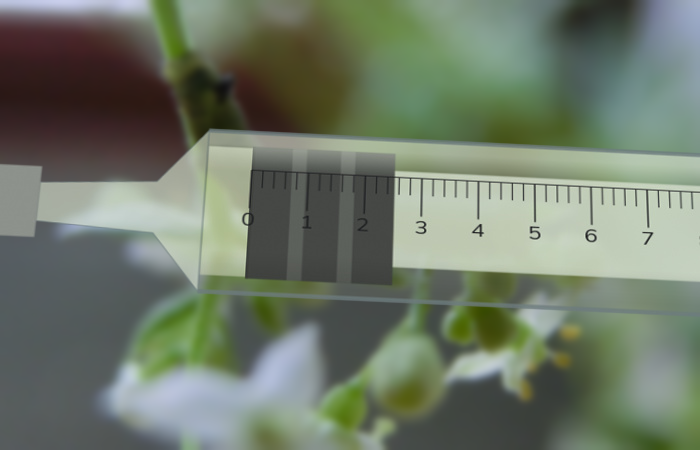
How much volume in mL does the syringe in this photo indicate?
0 mL
